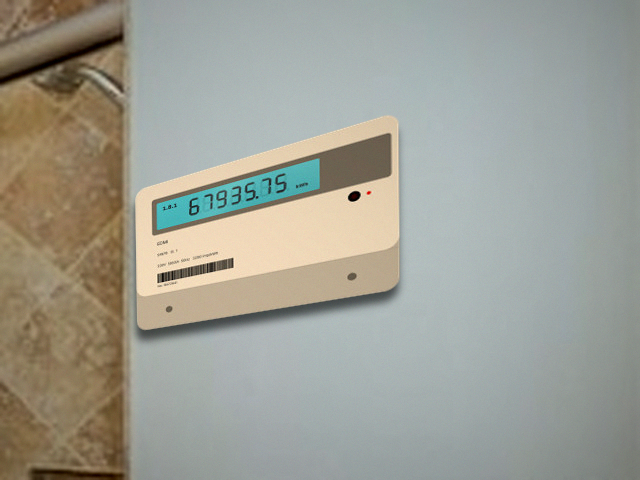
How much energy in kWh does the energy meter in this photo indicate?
67935.75 kWh
